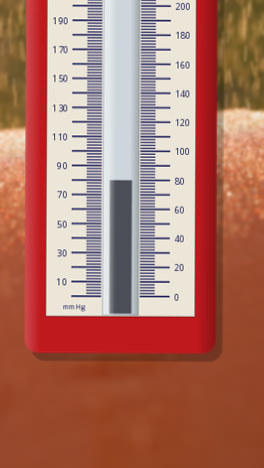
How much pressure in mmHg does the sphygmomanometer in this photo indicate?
80 mmHg
